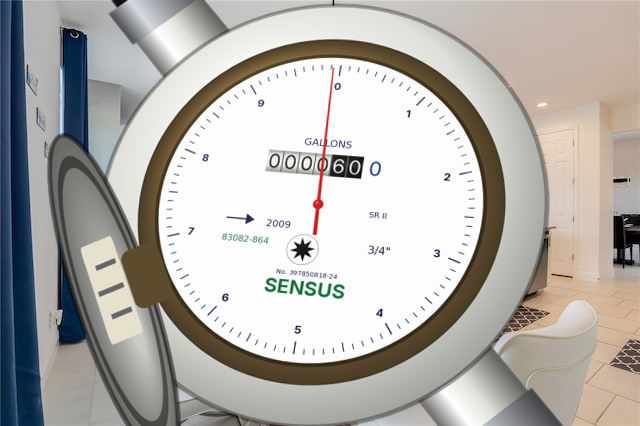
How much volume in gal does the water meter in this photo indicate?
599.9 gal
